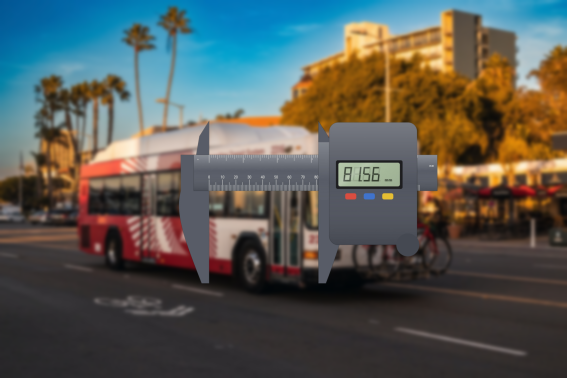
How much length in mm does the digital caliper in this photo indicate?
81.56 mm
